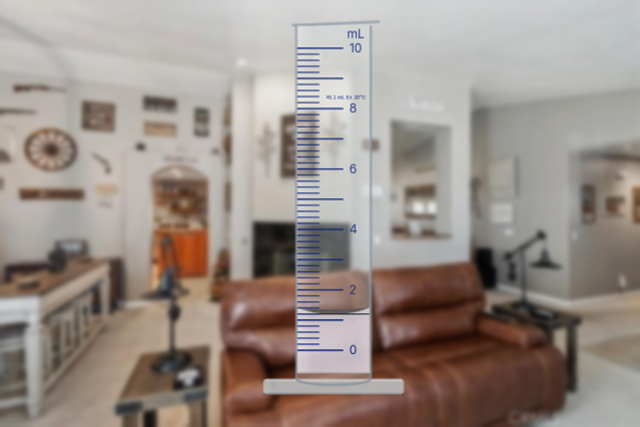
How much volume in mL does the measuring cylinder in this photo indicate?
1.2 mL
